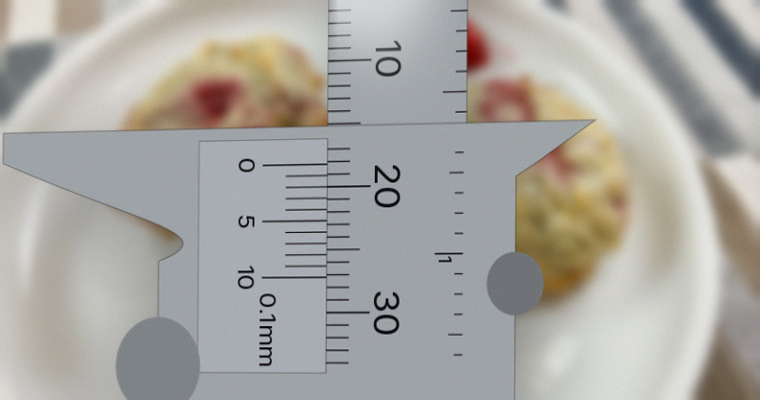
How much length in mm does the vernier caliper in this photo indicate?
18.2 mm
